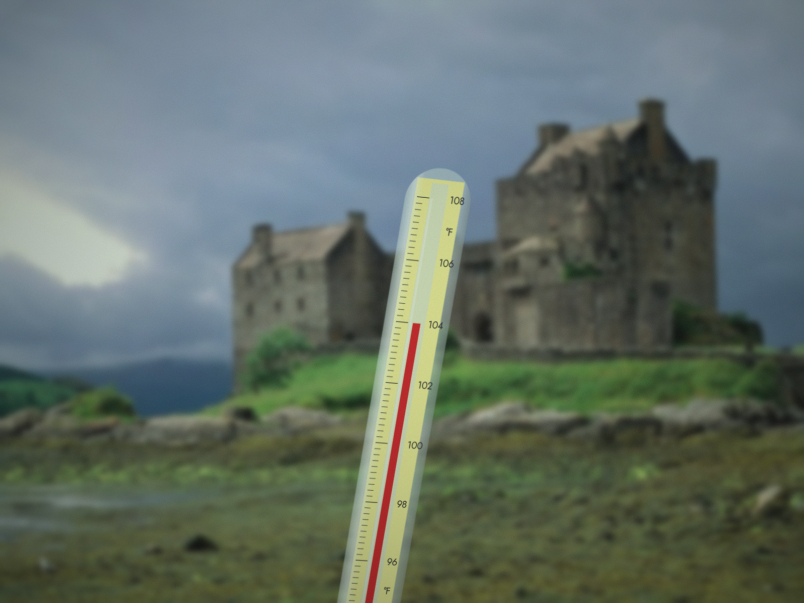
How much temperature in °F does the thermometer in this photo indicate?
104 °F
